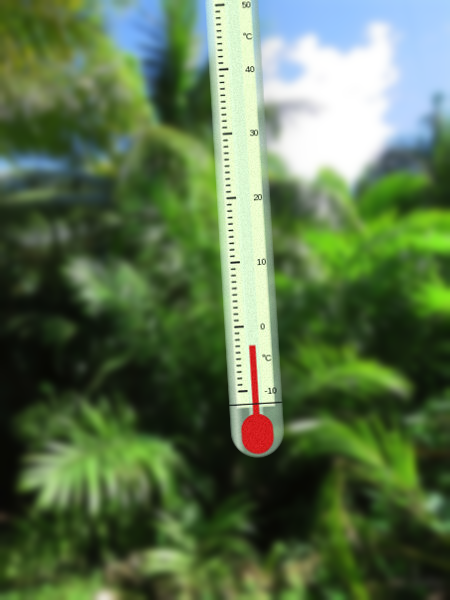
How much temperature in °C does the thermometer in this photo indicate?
-3 °C
